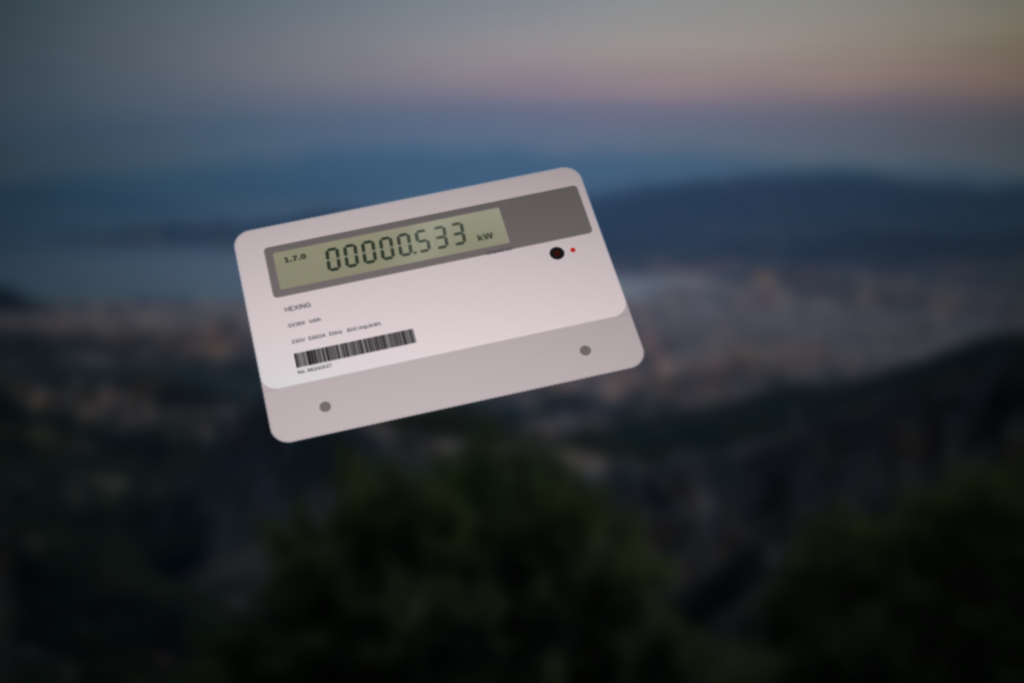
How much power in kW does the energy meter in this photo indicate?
0.533 kW
